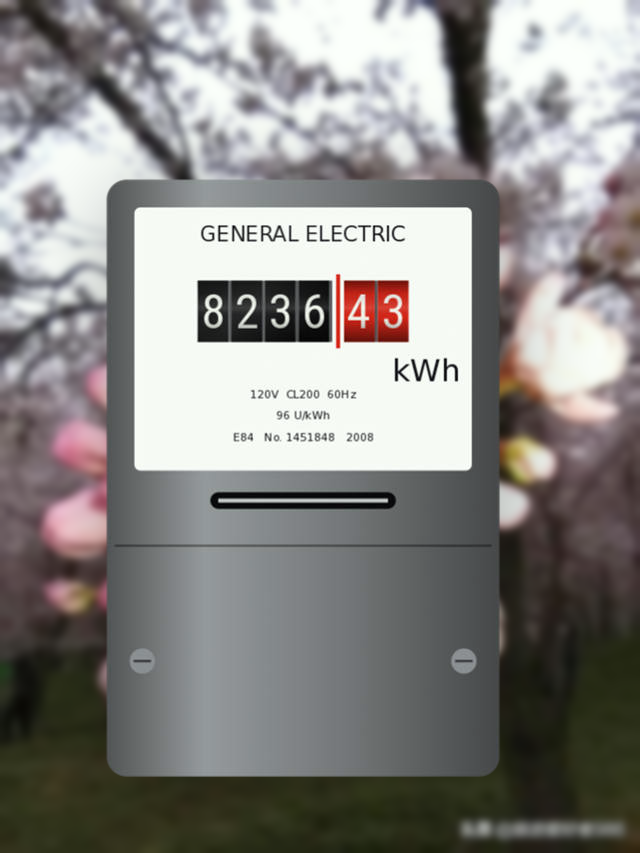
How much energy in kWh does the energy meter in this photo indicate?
8236.43 kWh
